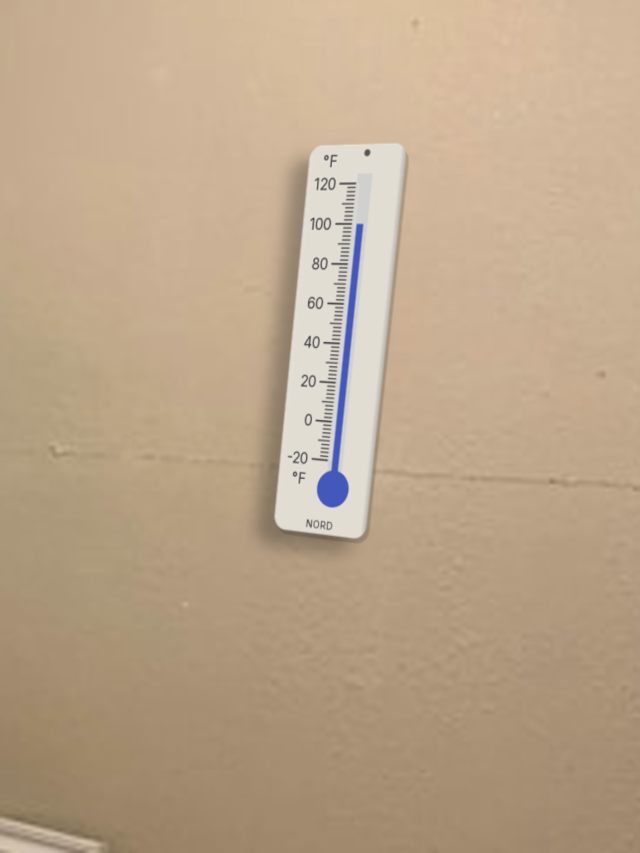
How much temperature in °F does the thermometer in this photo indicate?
100 °F
